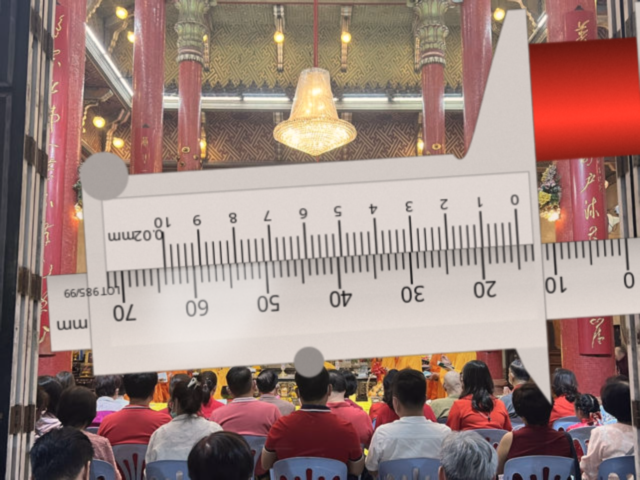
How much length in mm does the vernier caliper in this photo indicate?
15.0 mm
